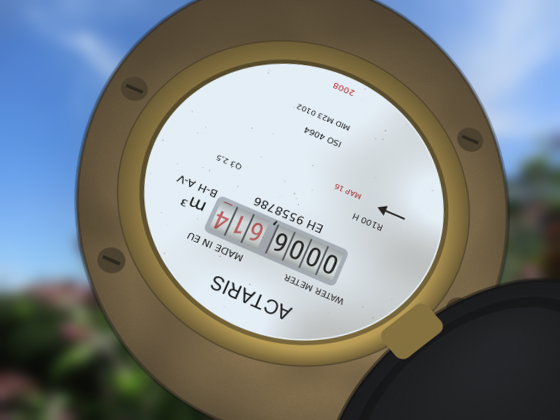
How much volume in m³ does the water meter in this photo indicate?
6.614 m³
